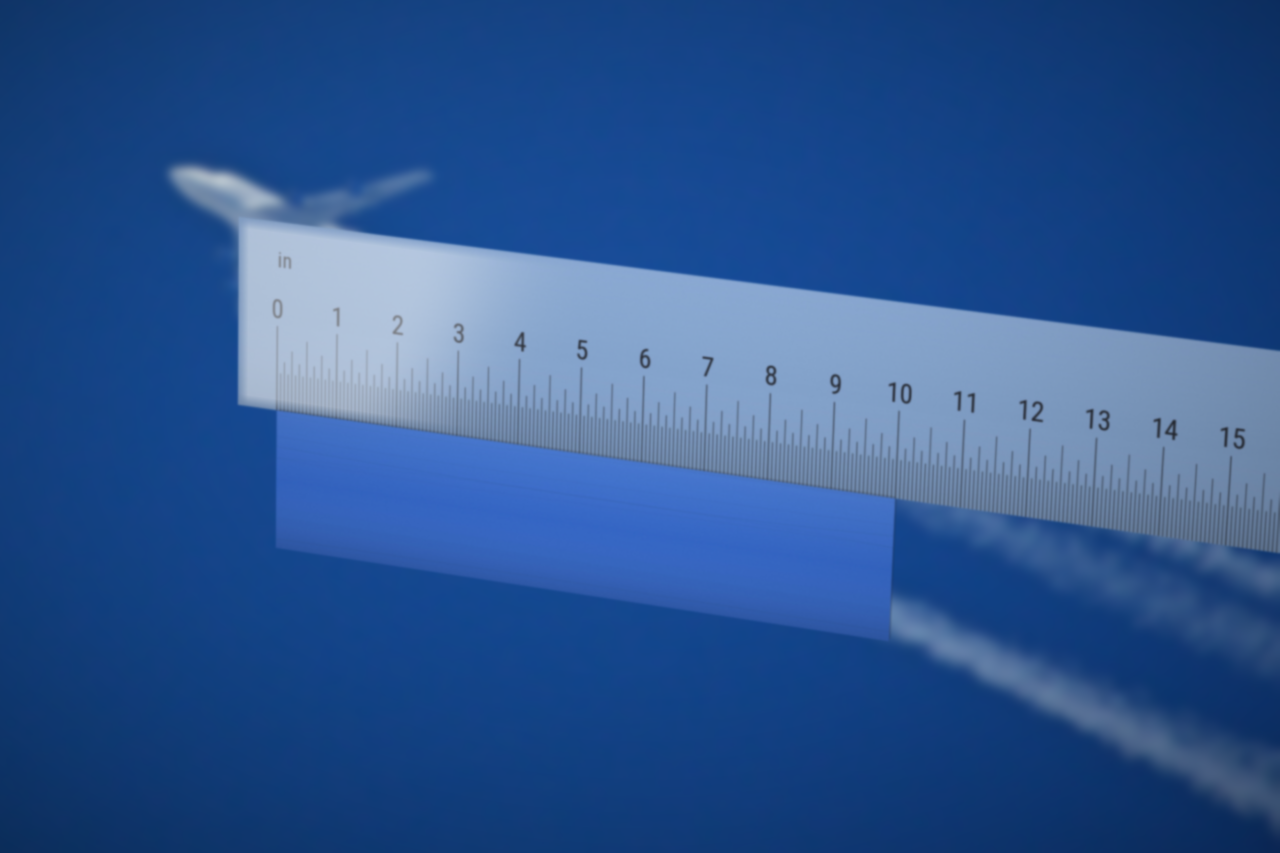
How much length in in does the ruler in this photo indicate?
10 in
